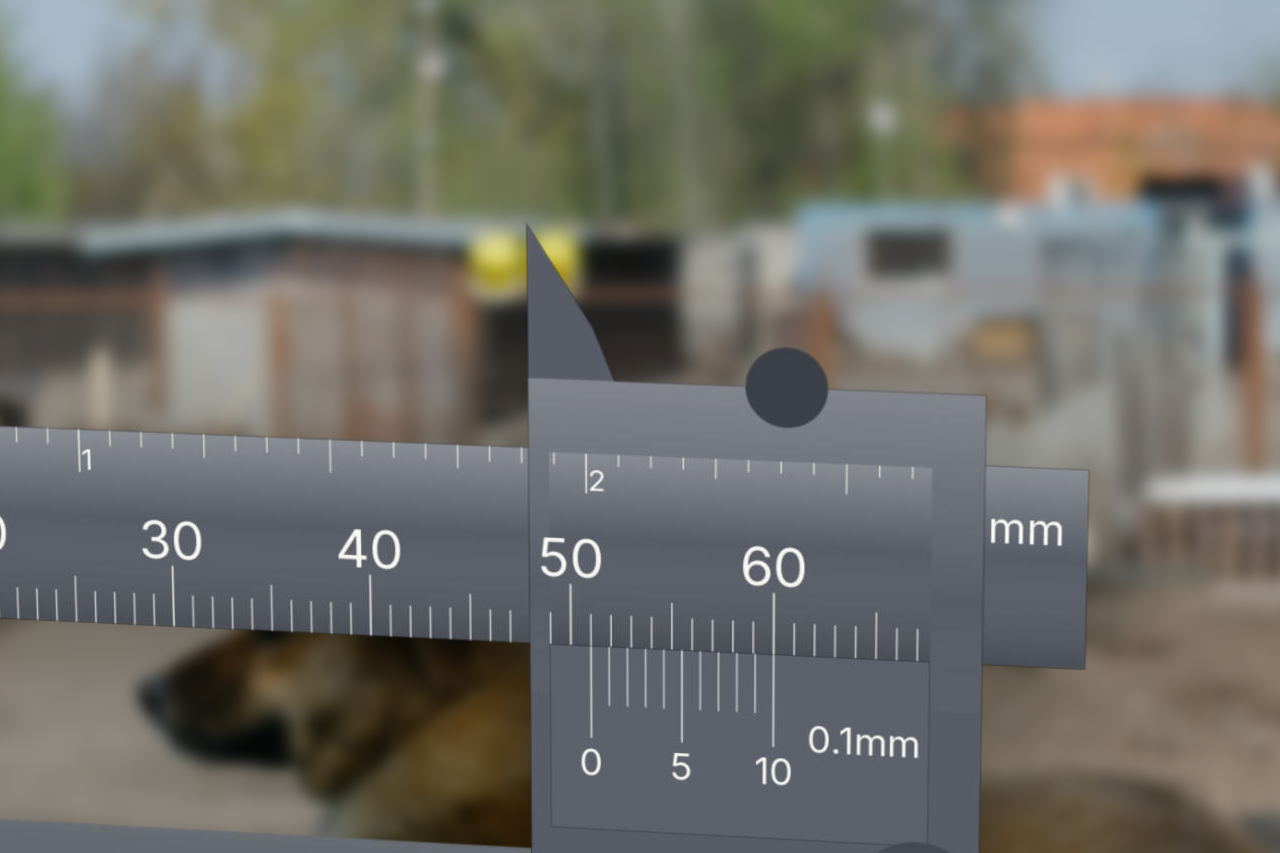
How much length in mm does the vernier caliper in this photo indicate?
51.0 mm
